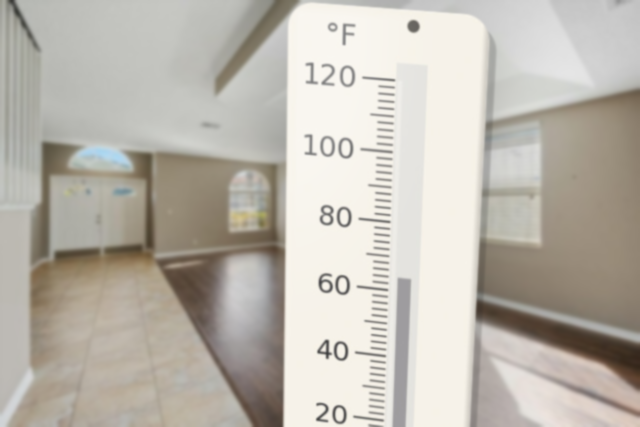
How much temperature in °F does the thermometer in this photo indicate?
64 °F
